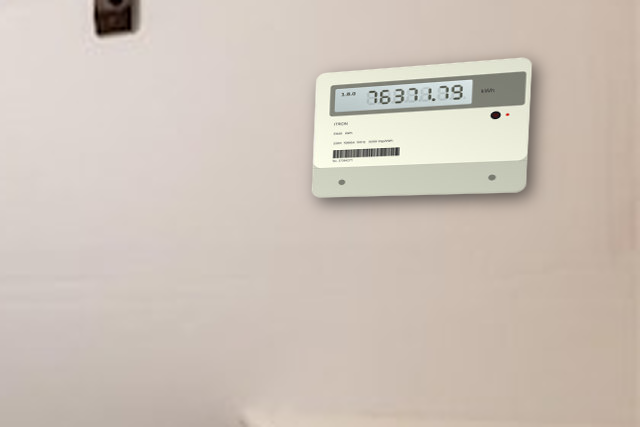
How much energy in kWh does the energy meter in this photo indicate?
76371.79 kWh
